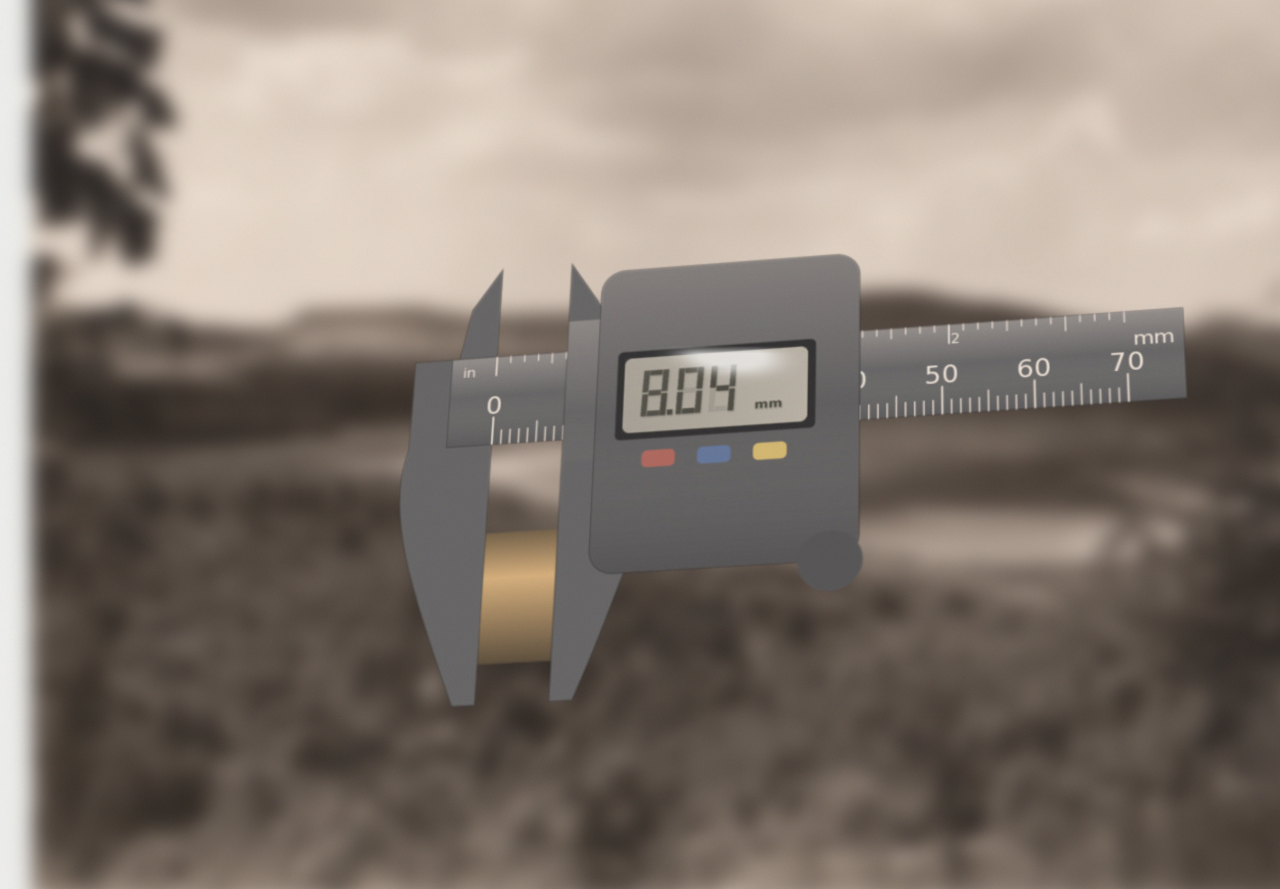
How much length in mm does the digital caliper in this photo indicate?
8.04 mm
